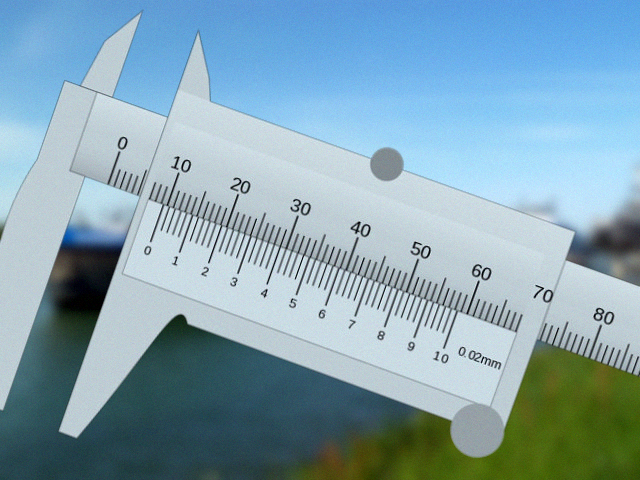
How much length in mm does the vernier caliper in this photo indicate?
9.4 mm
